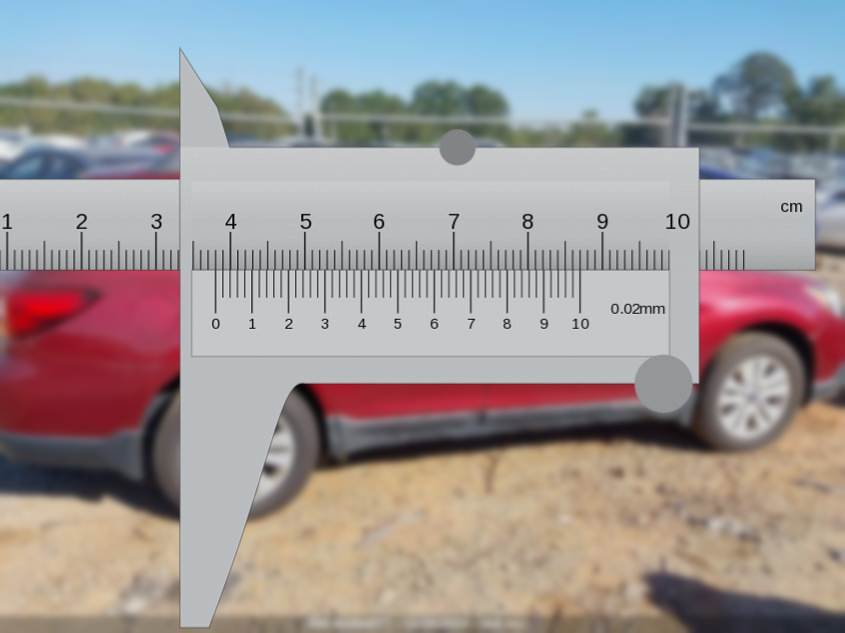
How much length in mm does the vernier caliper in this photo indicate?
38.0 mm
